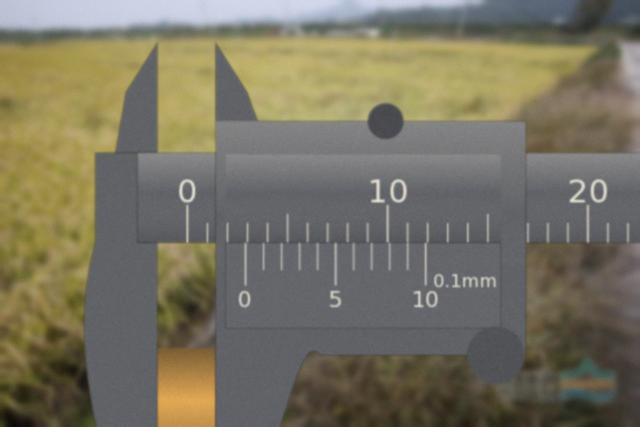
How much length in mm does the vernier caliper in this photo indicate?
2.9 mm
